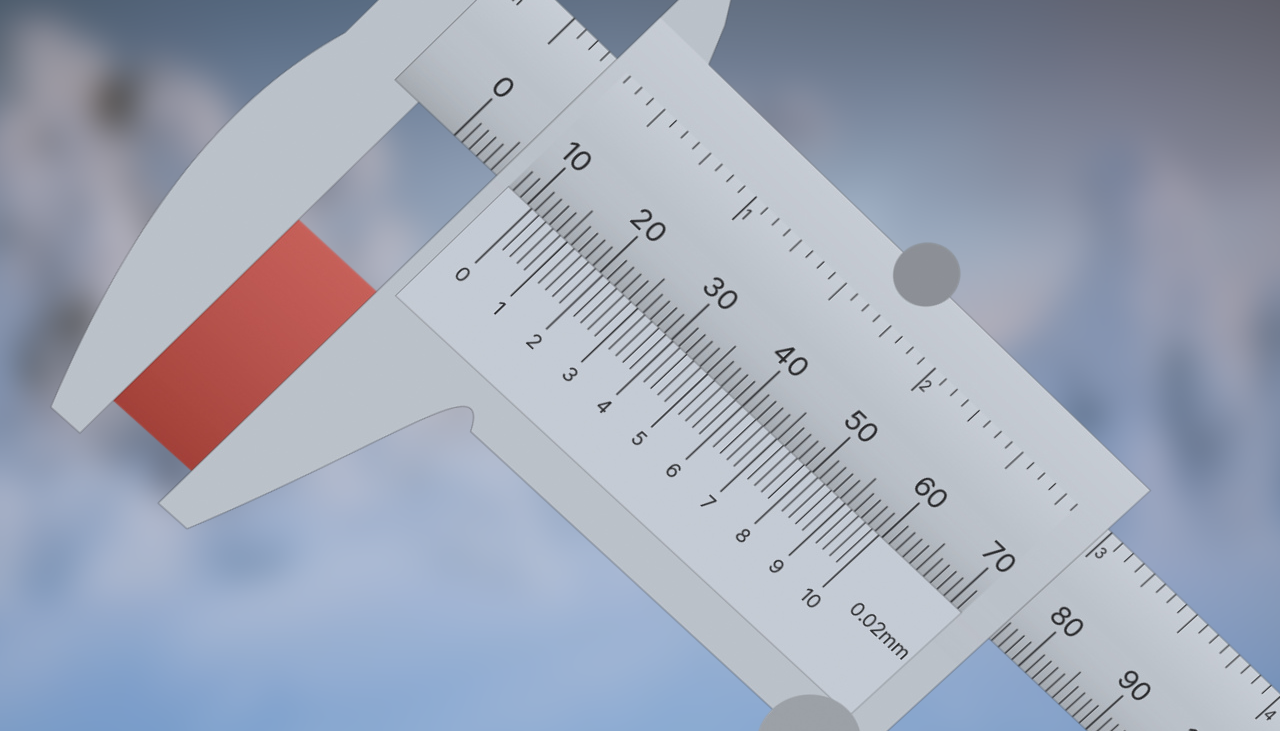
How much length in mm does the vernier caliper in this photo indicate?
10.6 mm
